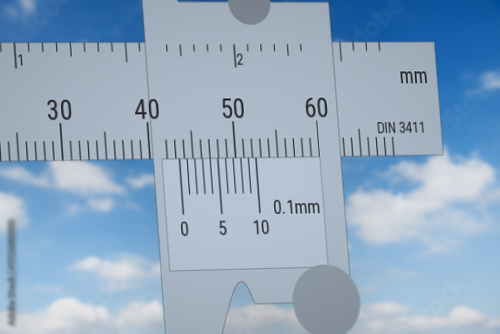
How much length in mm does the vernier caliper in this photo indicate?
43.4 mm
